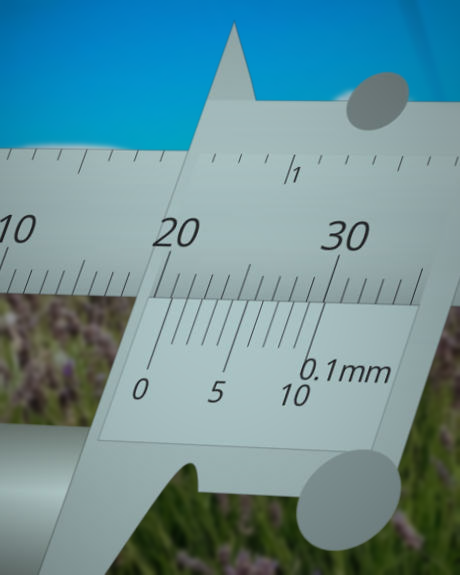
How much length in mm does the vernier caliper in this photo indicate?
21.1 mm
